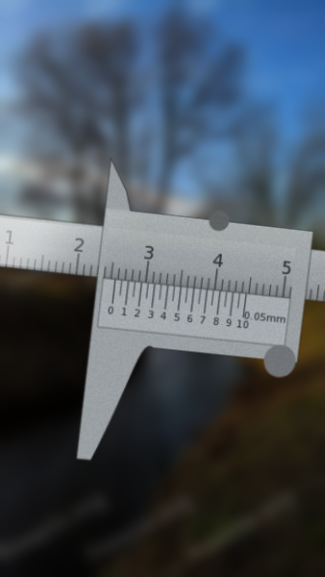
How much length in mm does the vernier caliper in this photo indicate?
25.6 mm
